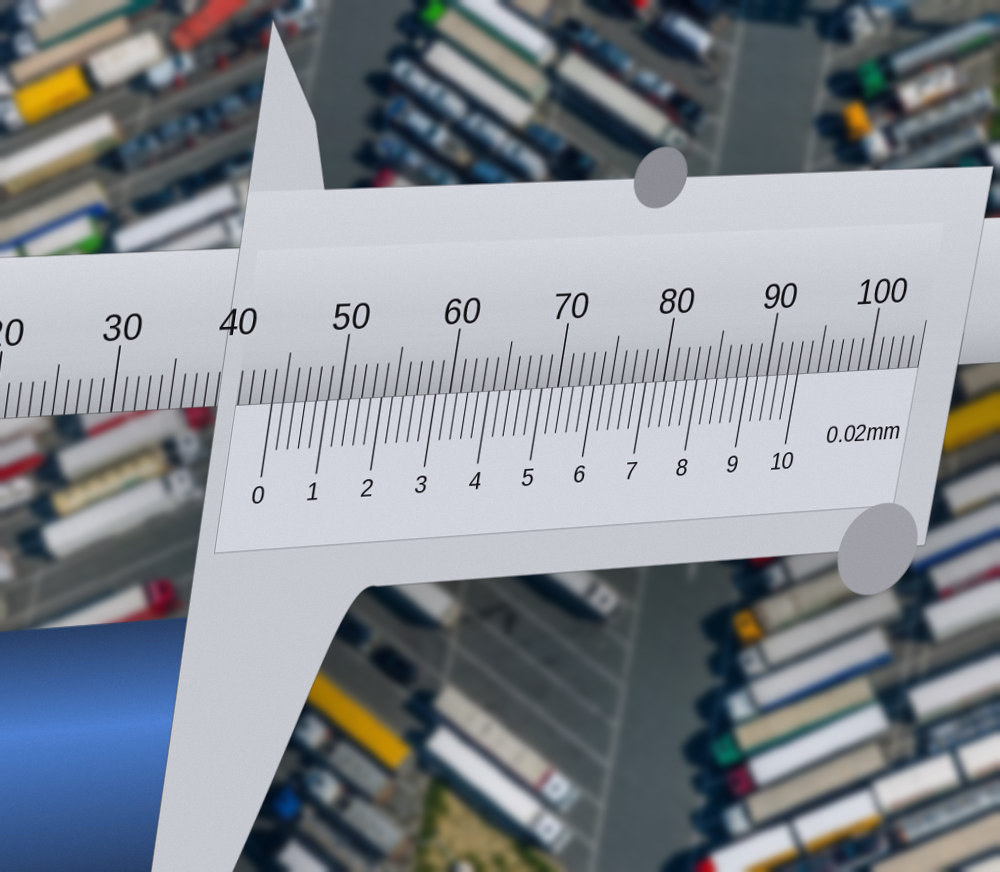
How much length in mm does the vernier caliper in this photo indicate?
44.0 mm
